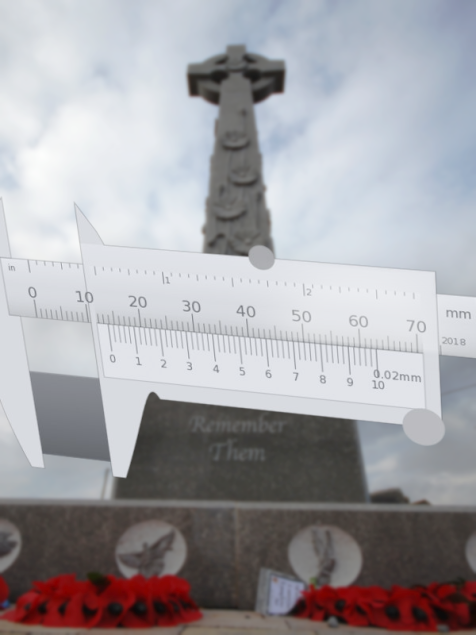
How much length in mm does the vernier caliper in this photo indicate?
13.8 mm
